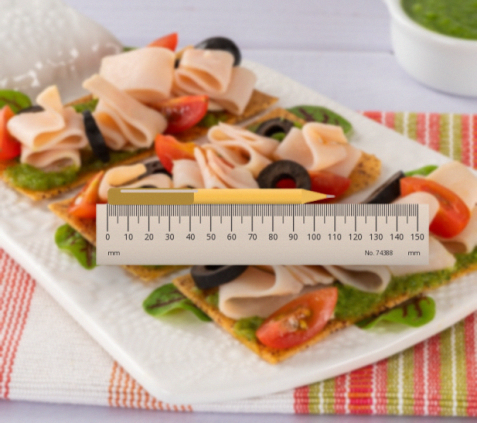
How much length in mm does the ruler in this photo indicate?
110 mm
